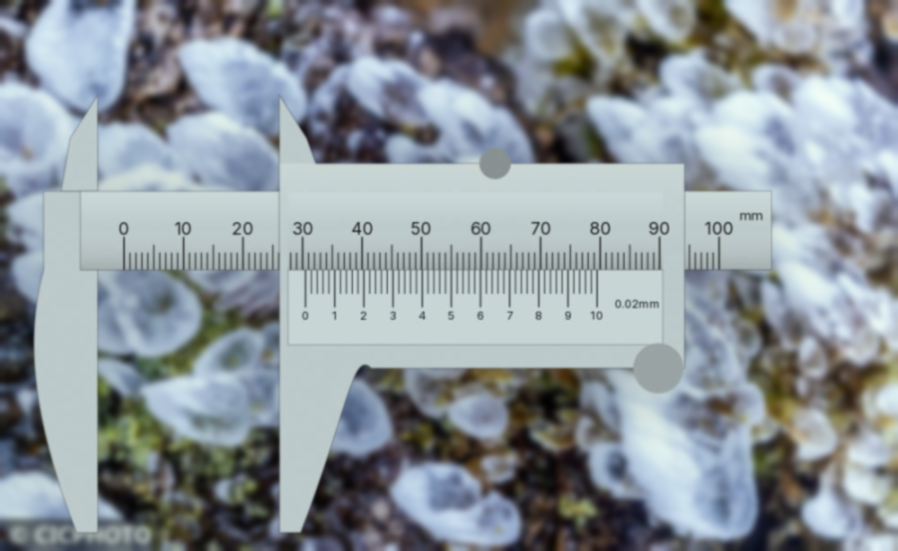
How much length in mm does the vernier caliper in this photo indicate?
30.5 mm
